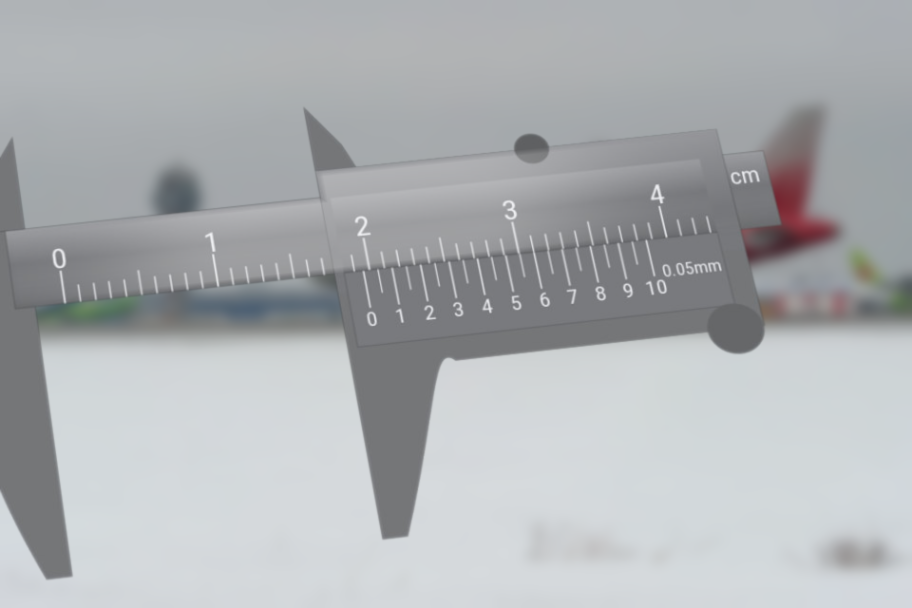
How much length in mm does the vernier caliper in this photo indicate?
19.6 mm
